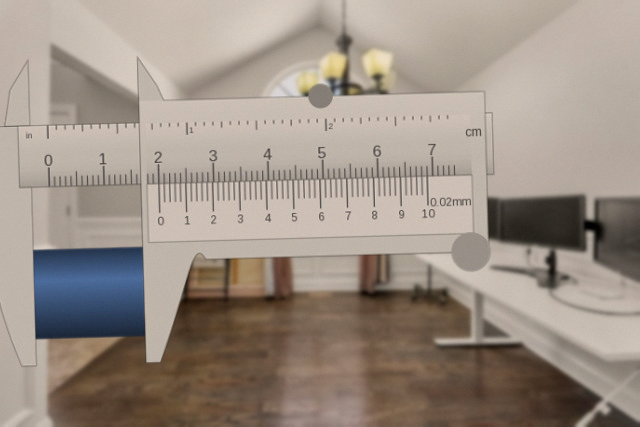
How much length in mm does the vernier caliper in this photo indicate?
20.0 mm
